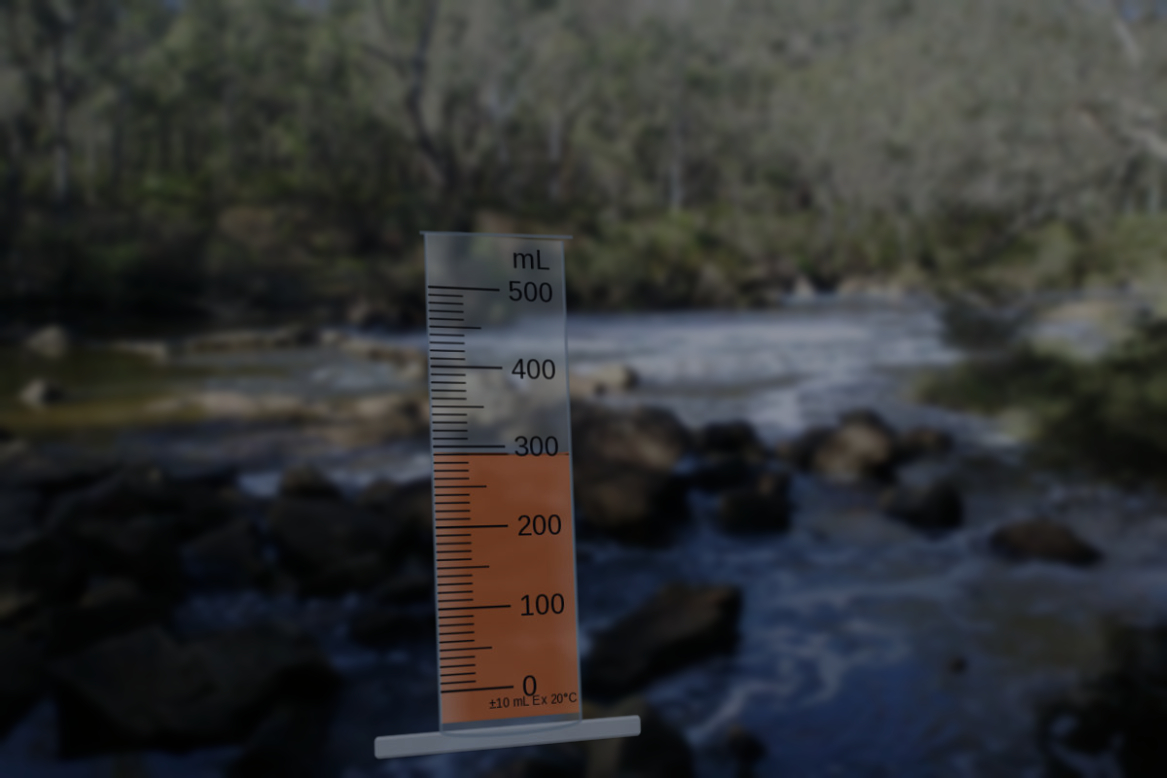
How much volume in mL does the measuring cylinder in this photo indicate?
290 mL
